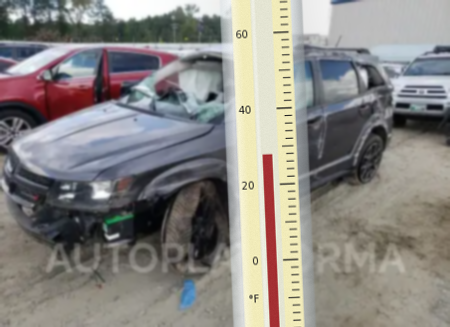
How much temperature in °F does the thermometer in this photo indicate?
28 °F
